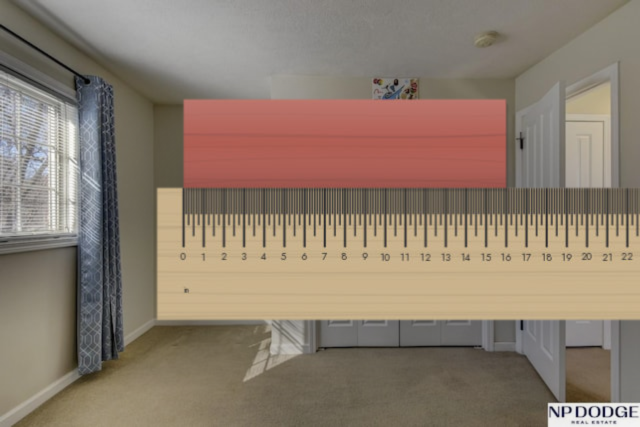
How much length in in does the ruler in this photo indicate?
16 in
